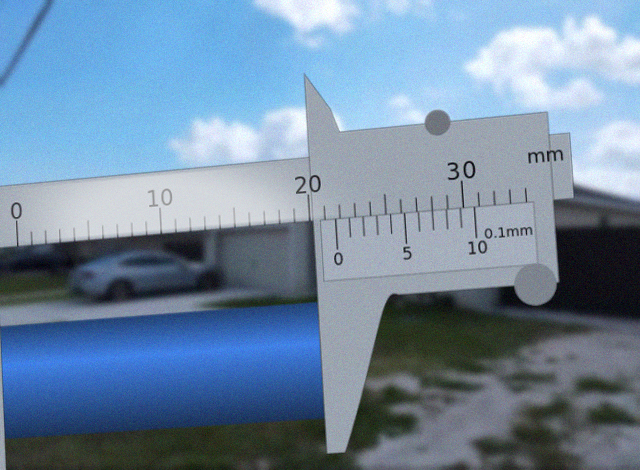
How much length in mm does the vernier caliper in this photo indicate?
21.7 mm
